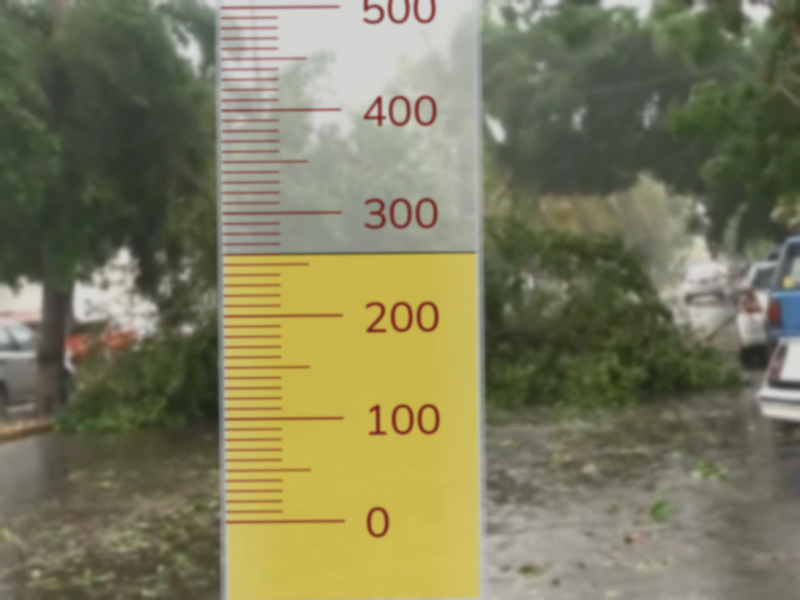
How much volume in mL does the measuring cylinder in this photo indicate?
260 mL
